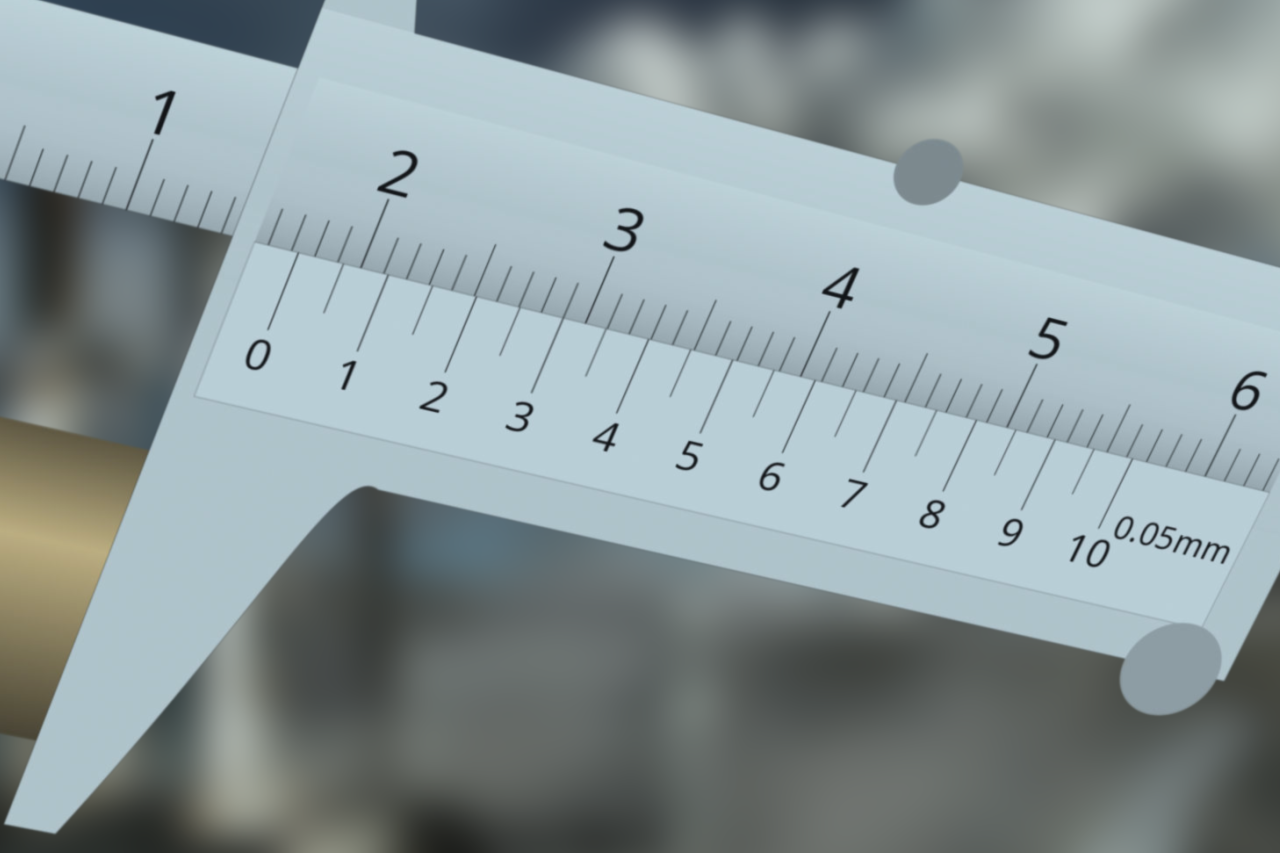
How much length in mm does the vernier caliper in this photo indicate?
17.3 mm
